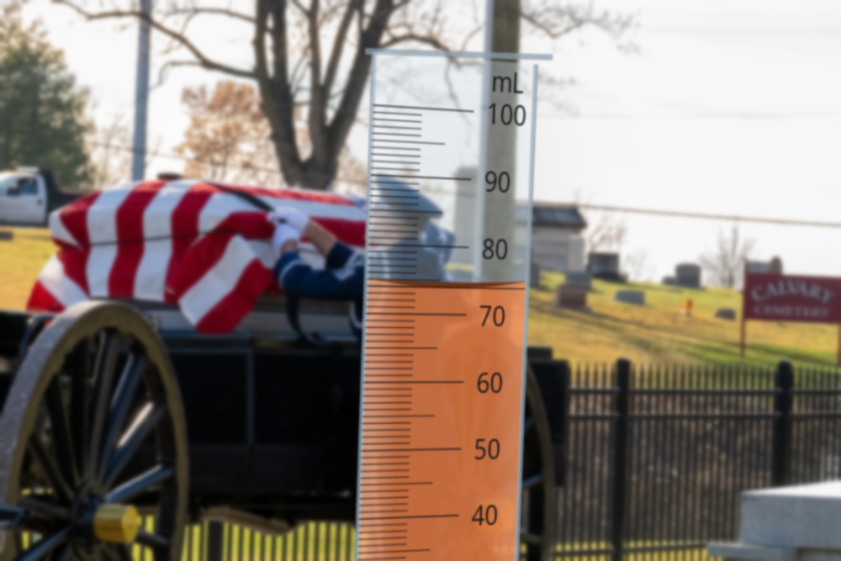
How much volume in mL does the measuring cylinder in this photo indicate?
74 mL
